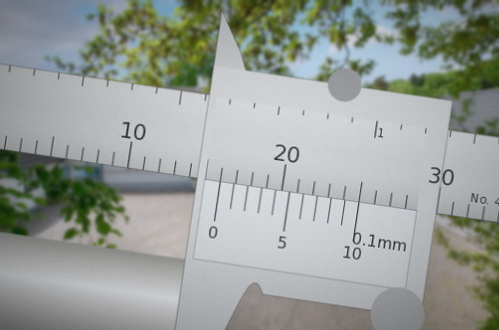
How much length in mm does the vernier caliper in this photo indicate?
16.0 mm
